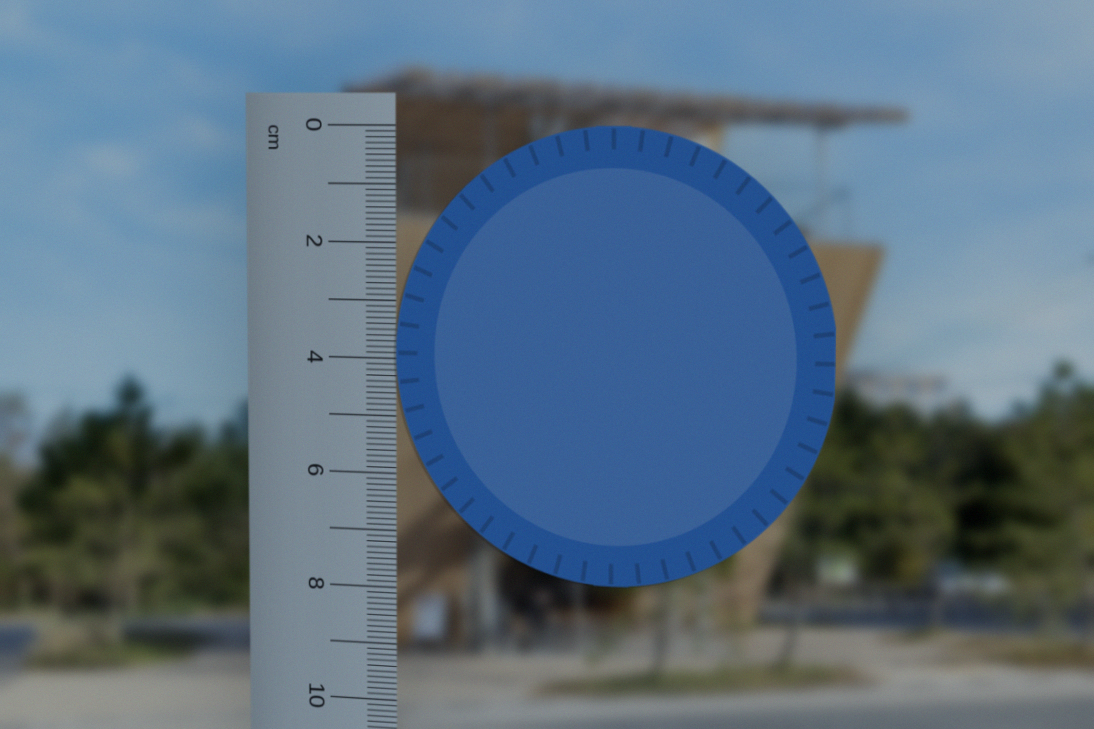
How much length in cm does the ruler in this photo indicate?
7.8 cm
